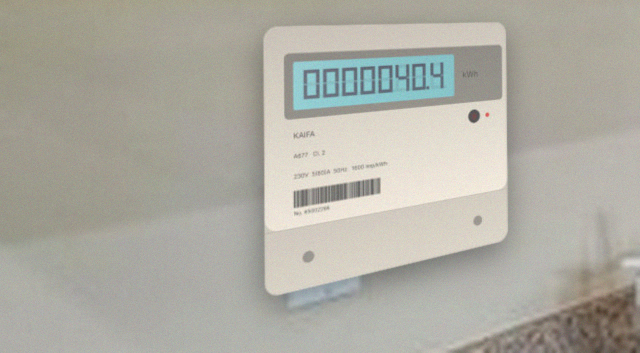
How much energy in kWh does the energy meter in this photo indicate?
40.4 kWh
